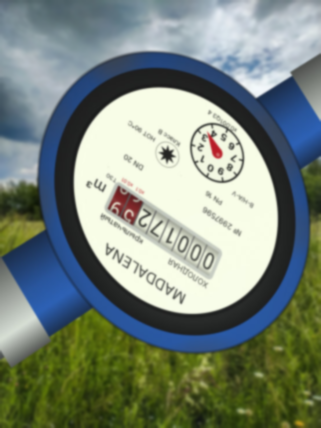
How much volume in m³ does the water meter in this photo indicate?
172.593 m³
